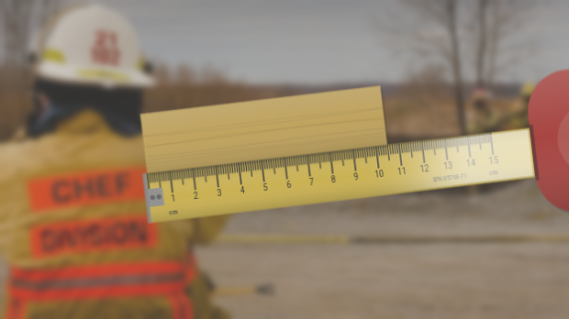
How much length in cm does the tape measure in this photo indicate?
10.5 cm
